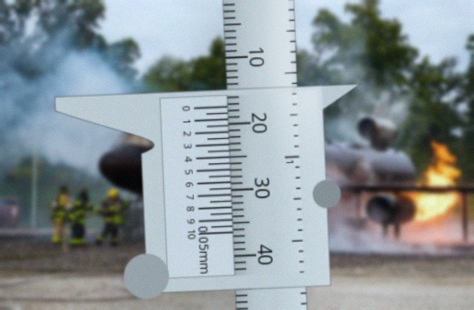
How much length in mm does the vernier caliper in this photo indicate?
17.4 mm
